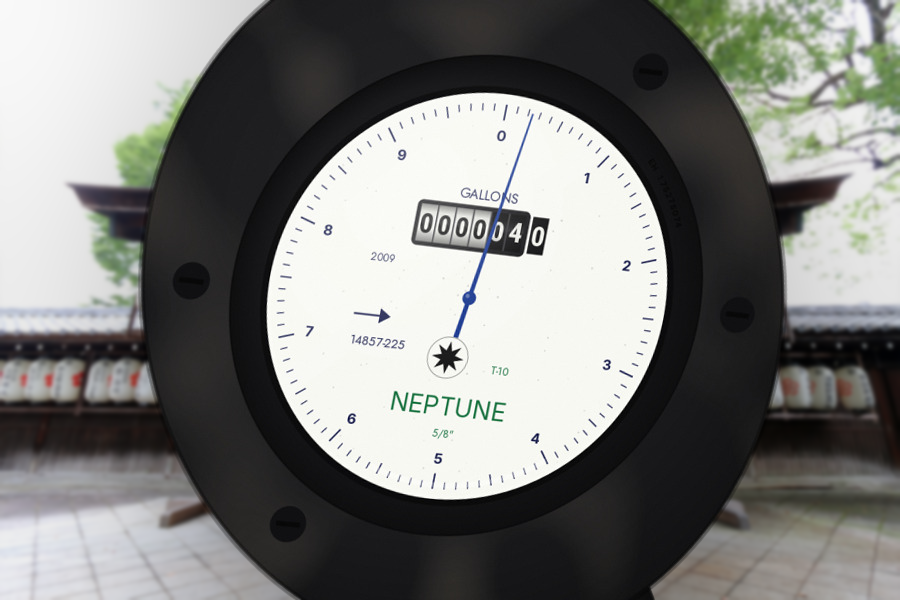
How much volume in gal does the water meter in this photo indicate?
40.2 gal
